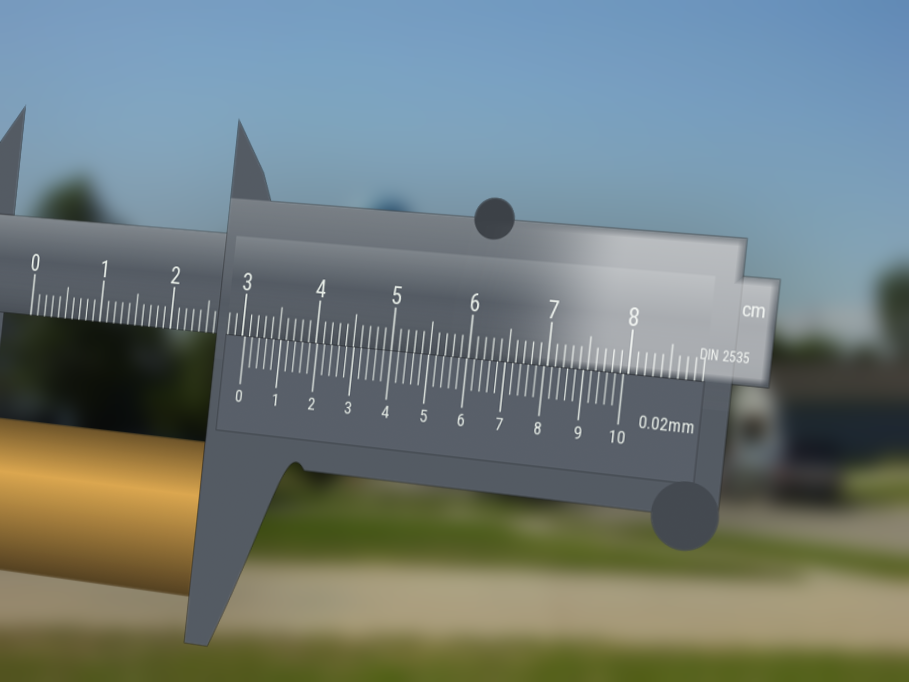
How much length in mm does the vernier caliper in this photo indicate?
30.4 mm
